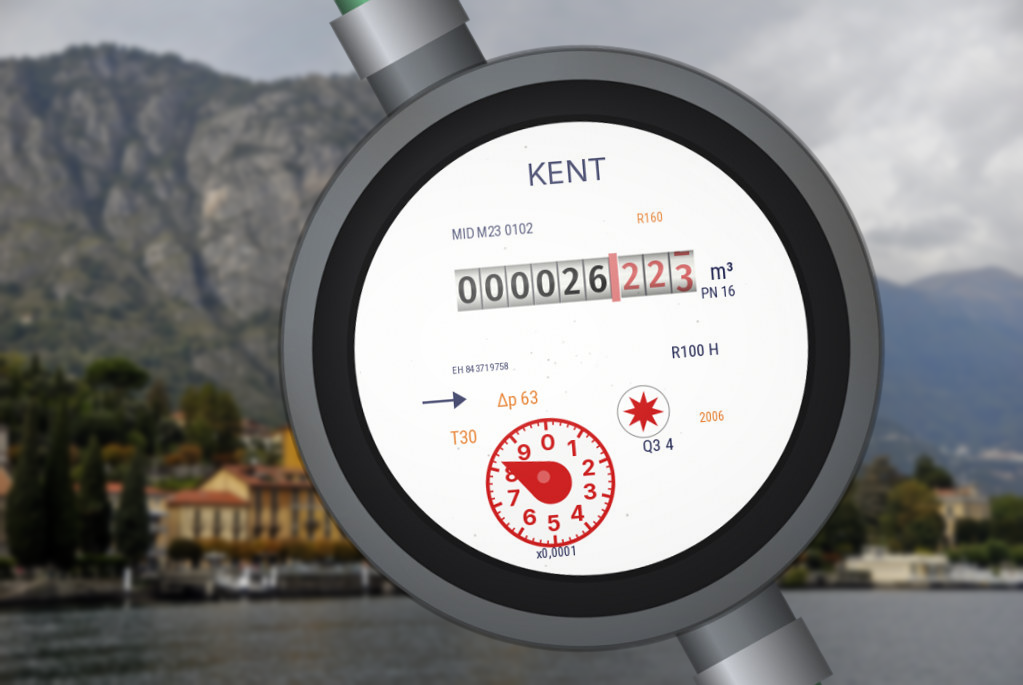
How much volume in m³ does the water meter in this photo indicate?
26.2228 m³
